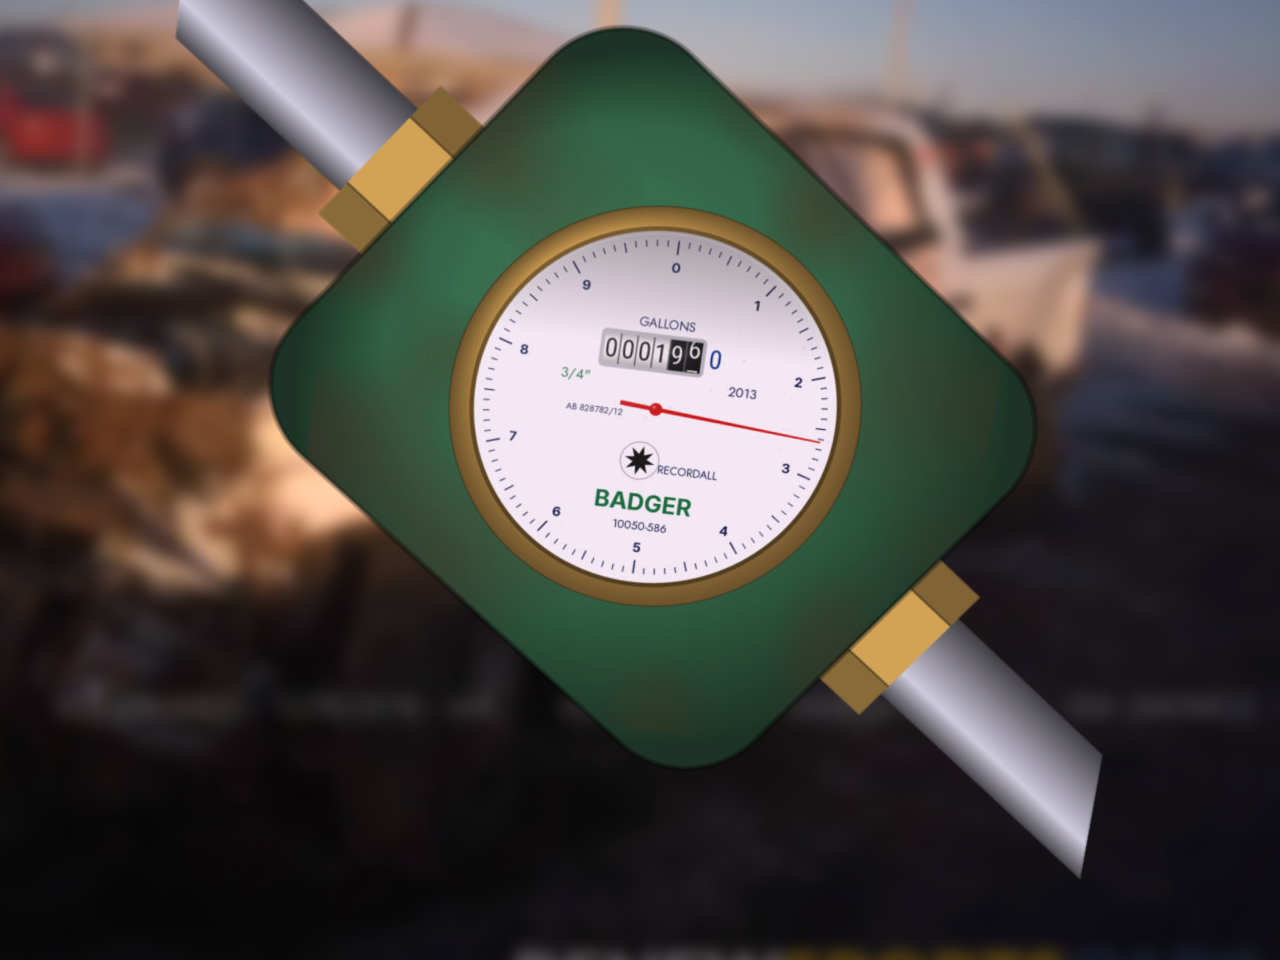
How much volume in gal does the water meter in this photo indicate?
1962.6 gal
